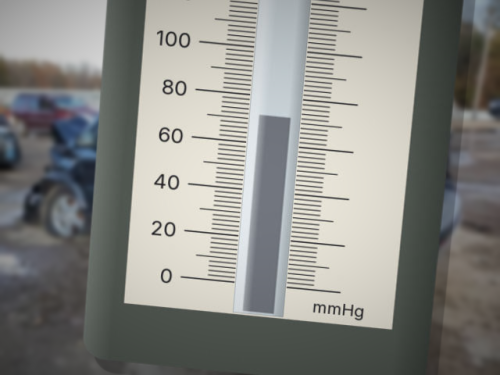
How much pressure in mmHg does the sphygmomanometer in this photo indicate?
72 mmHg
